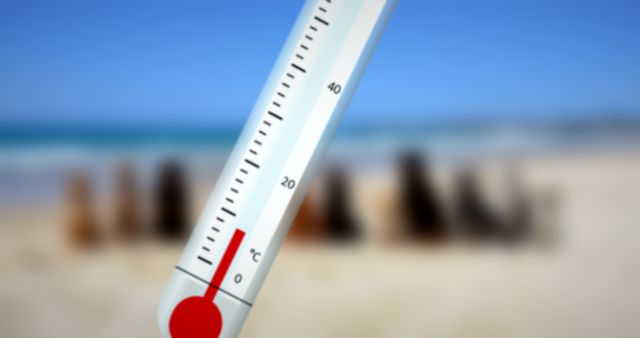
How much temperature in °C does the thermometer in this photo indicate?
8 °C
